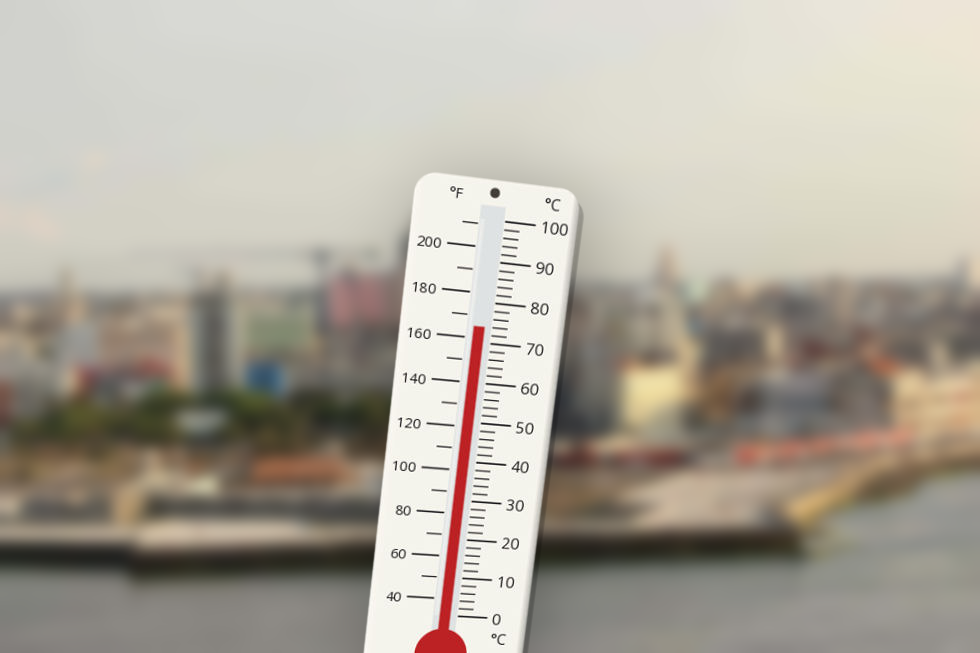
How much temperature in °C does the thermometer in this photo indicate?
74 °C
